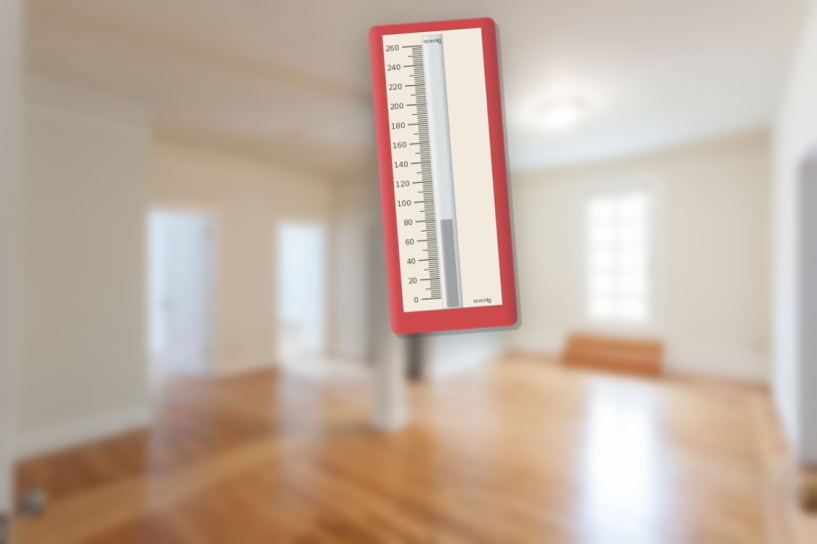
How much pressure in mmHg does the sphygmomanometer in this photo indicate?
80 mmHg
